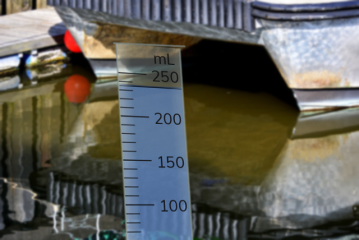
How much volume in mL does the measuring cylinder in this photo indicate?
235 mL
